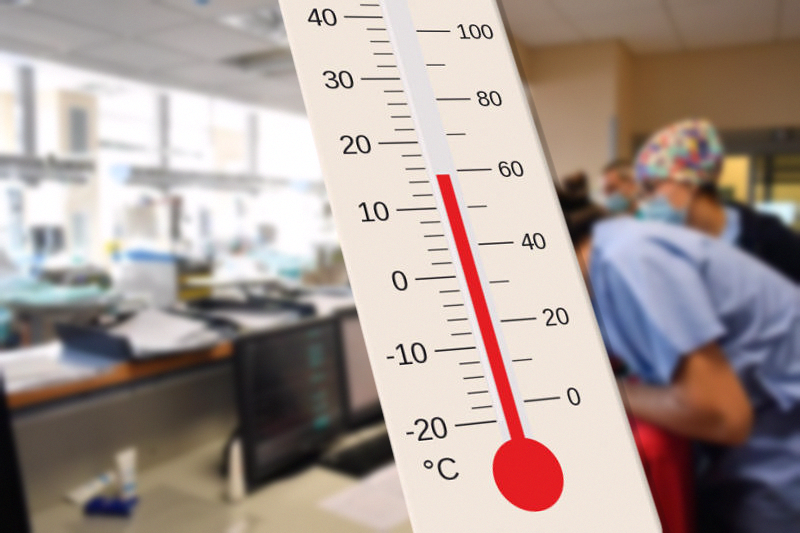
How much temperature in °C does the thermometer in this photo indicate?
15 °C
